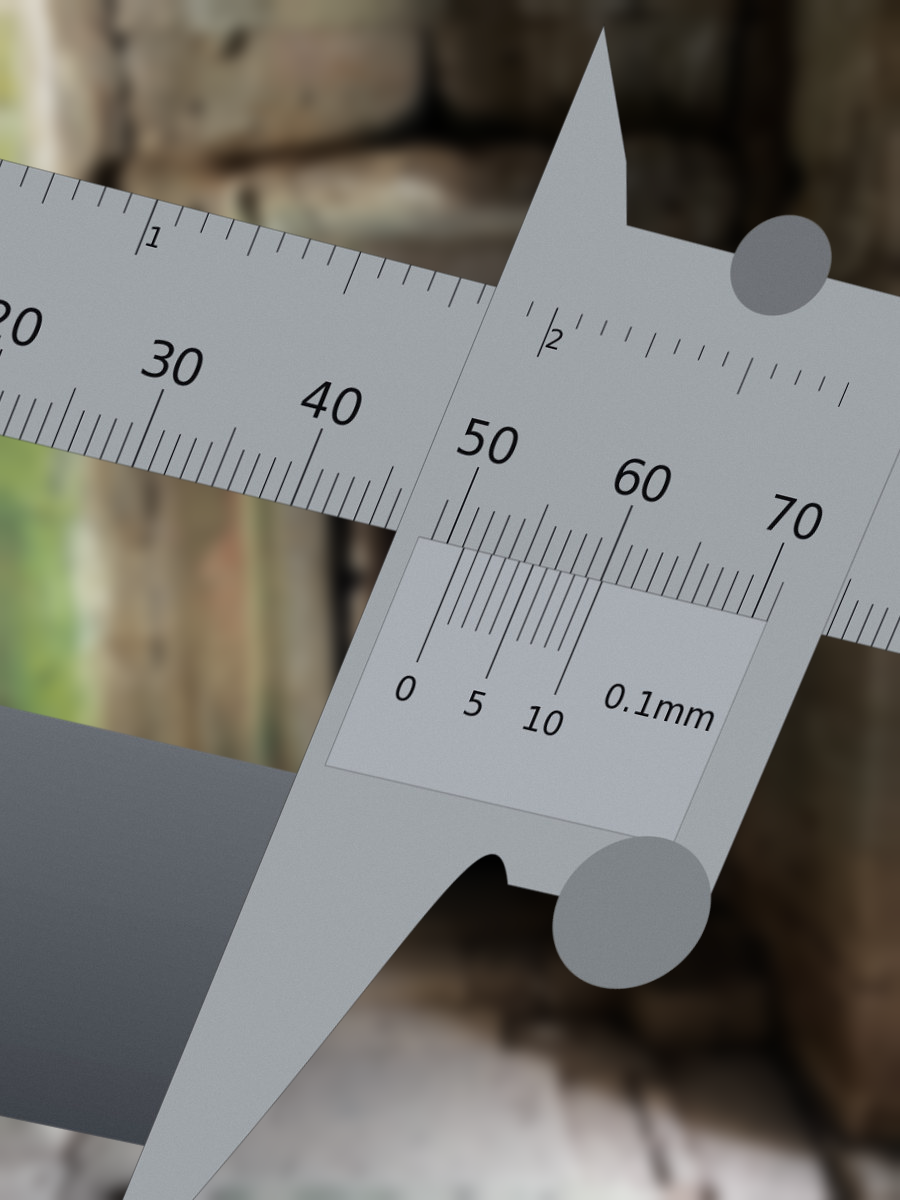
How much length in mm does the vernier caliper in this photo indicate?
51.1 mm
